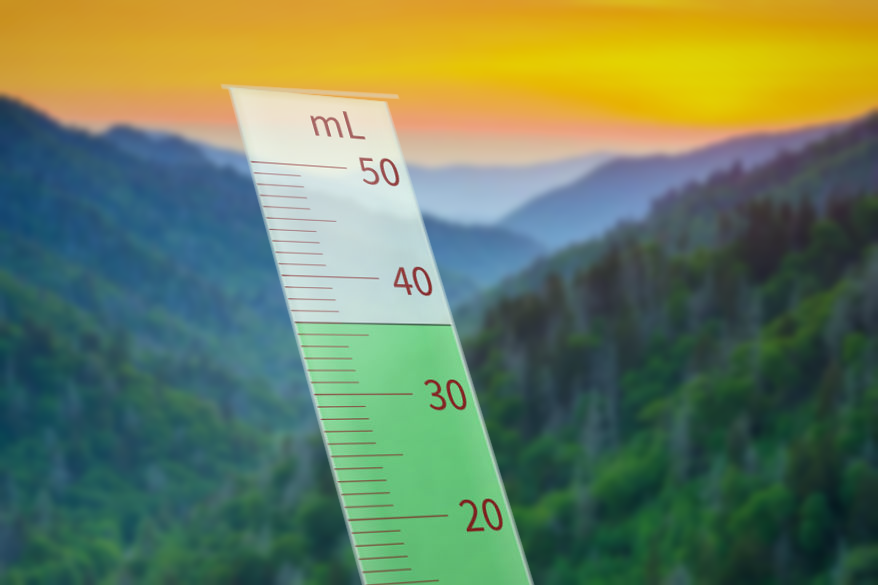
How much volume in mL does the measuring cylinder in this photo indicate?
36 mL
